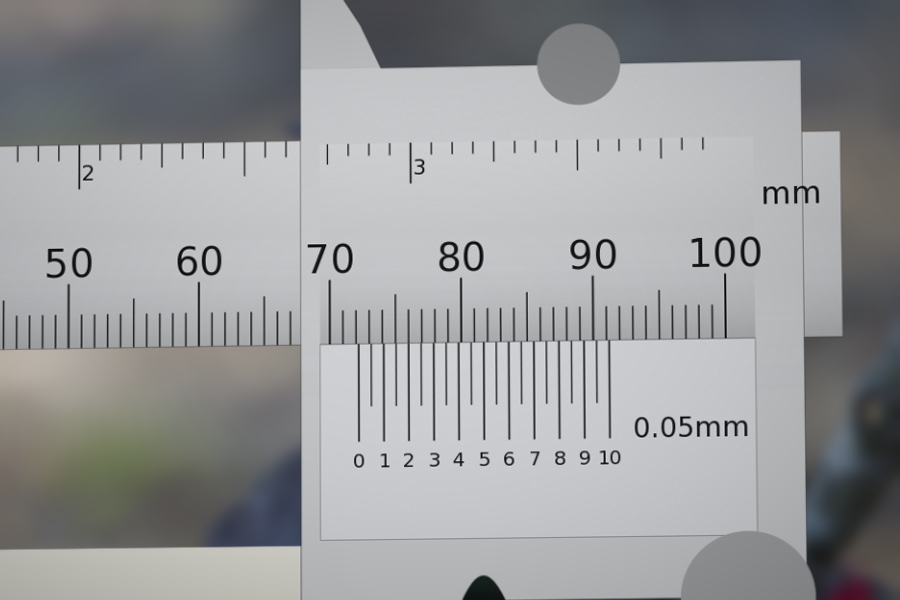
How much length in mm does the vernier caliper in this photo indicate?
72.2 mm
